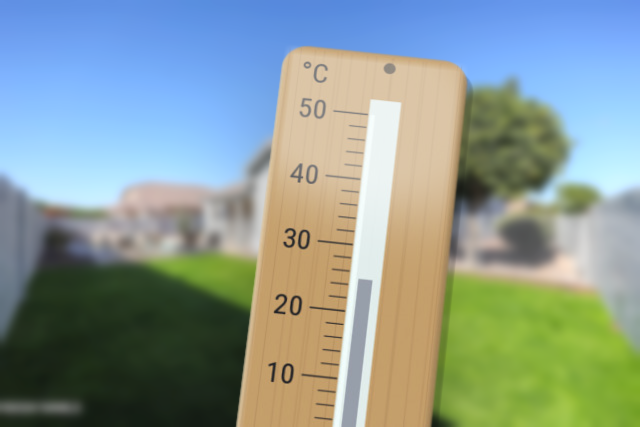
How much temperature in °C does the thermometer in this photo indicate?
25 °C
